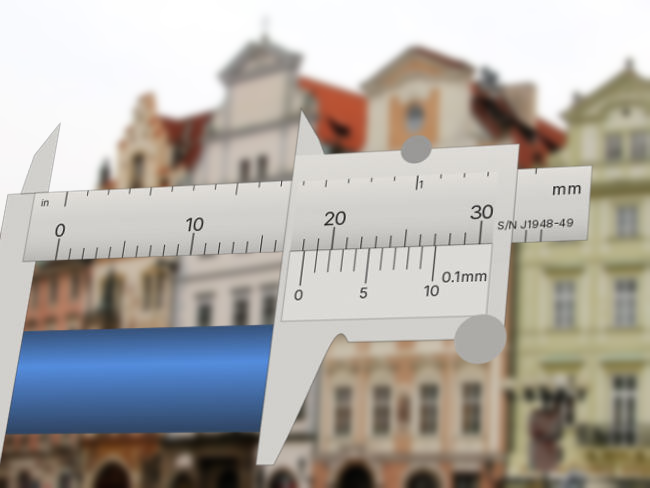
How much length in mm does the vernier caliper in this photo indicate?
18.1 mm
